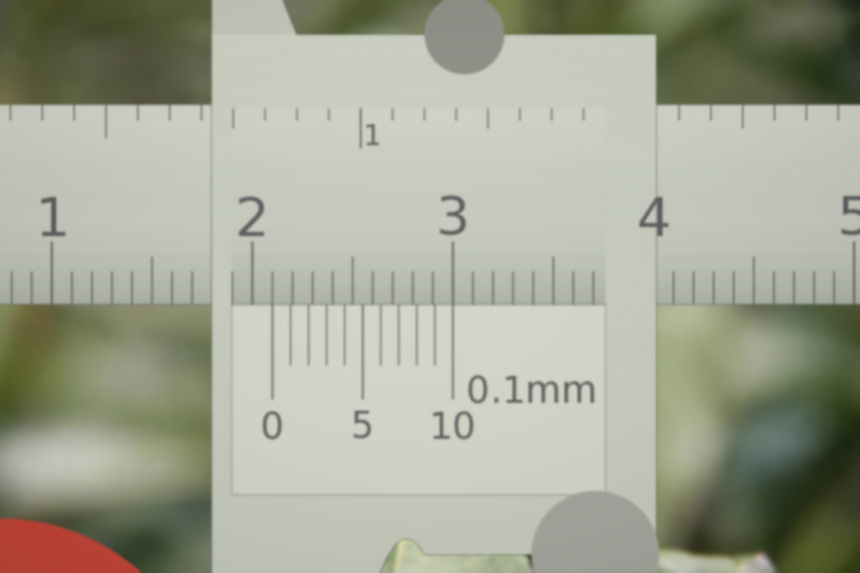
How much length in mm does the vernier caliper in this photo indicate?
21.0 mm
